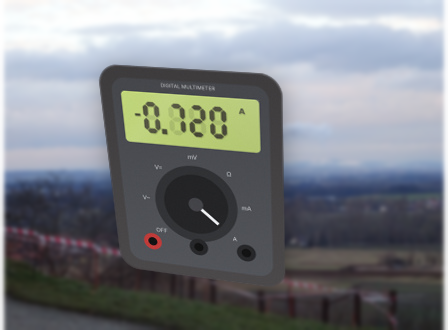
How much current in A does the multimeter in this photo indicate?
-0.720 A
